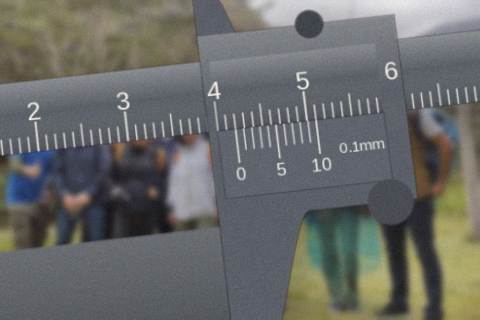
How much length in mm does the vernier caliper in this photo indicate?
42.0 mm
